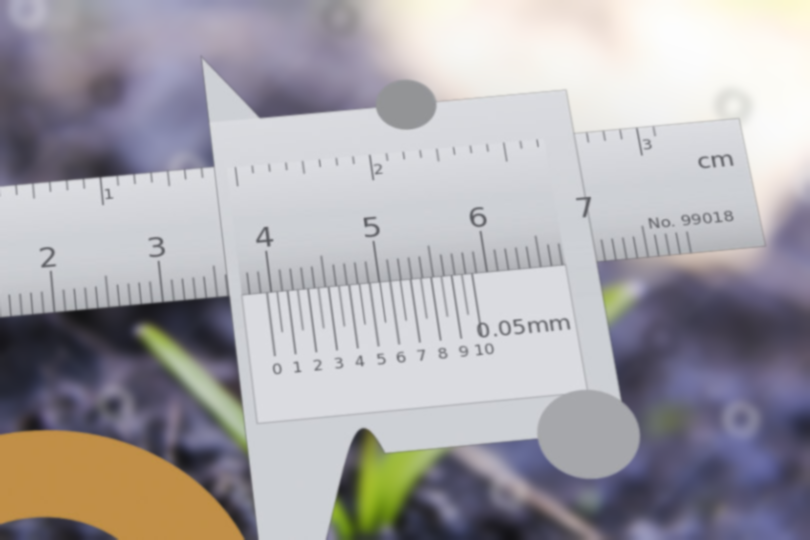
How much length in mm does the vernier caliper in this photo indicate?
39.6 mm
